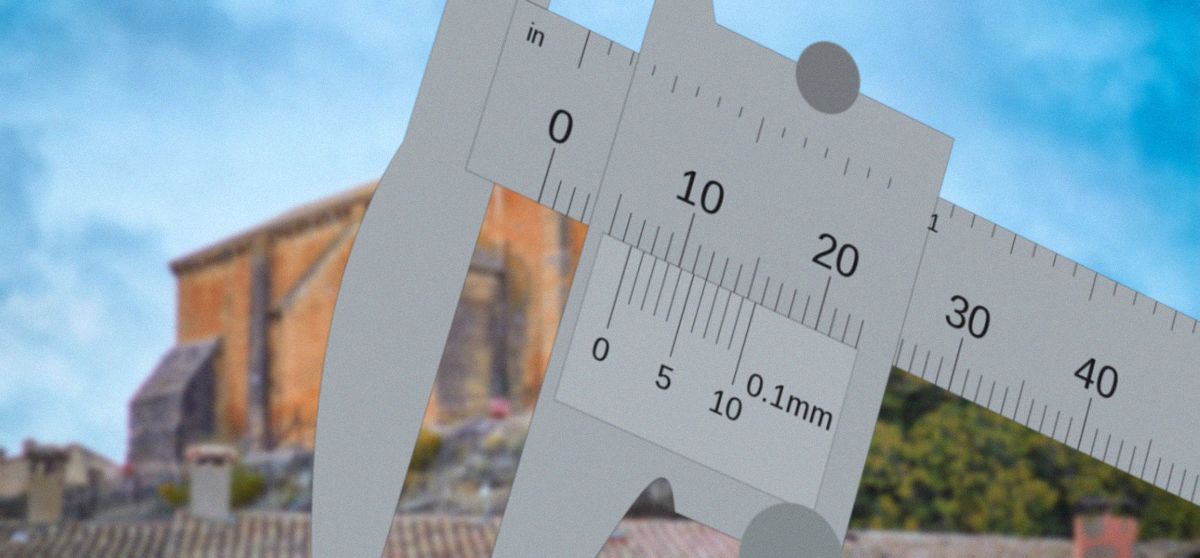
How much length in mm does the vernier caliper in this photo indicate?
6.6 mm
